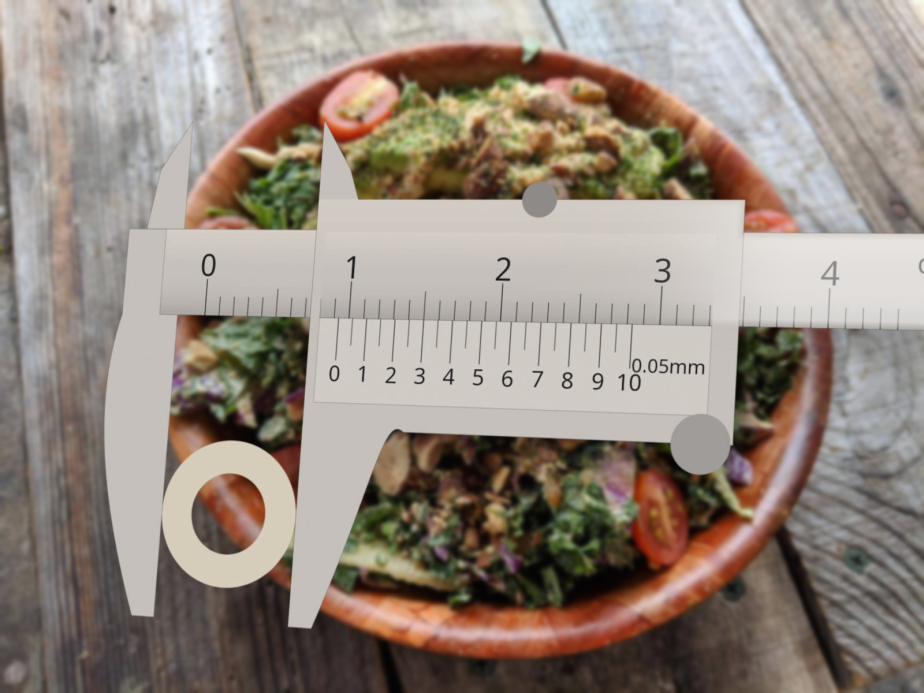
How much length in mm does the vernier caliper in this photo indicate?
9.3 mm
